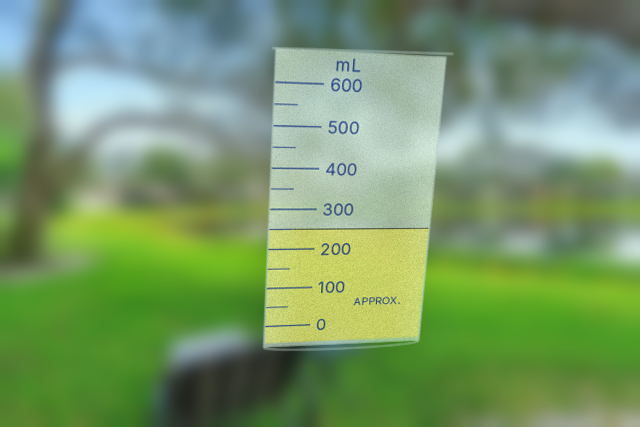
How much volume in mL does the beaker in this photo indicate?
250 mL
